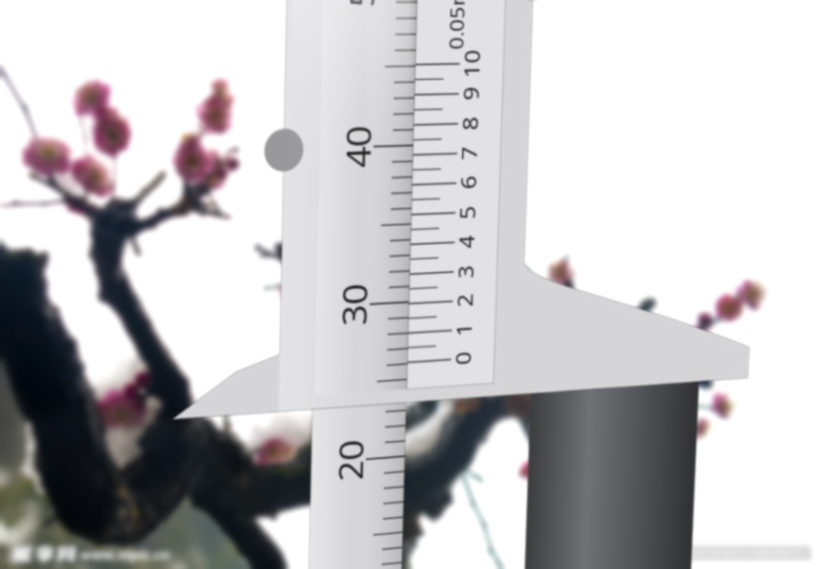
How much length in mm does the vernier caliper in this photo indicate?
26.1 mm
